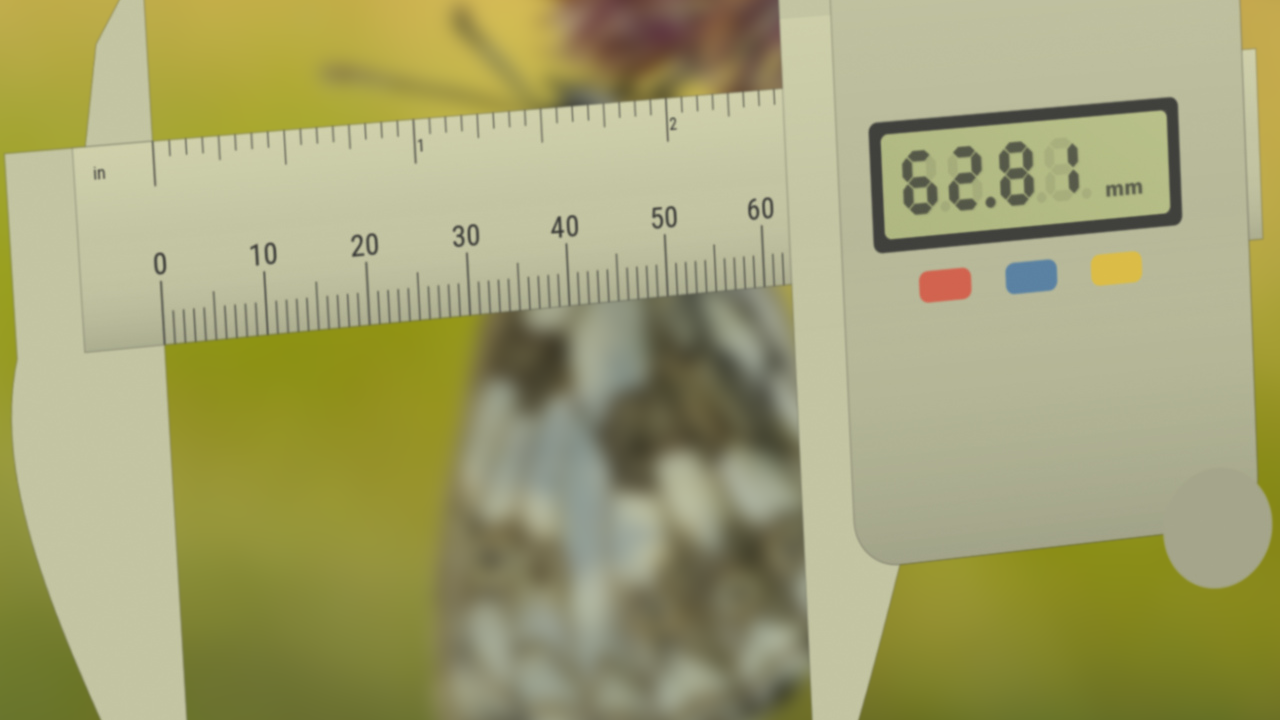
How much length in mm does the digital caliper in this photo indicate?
62.81 mm
